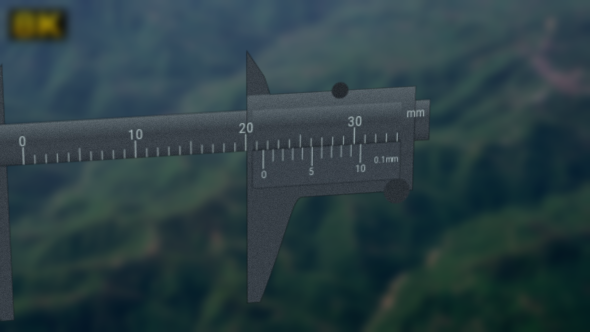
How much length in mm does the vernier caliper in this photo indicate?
21.6 mm
